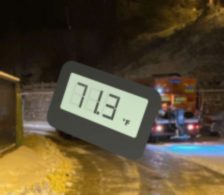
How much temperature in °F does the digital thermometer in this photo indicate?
71.3 °F
